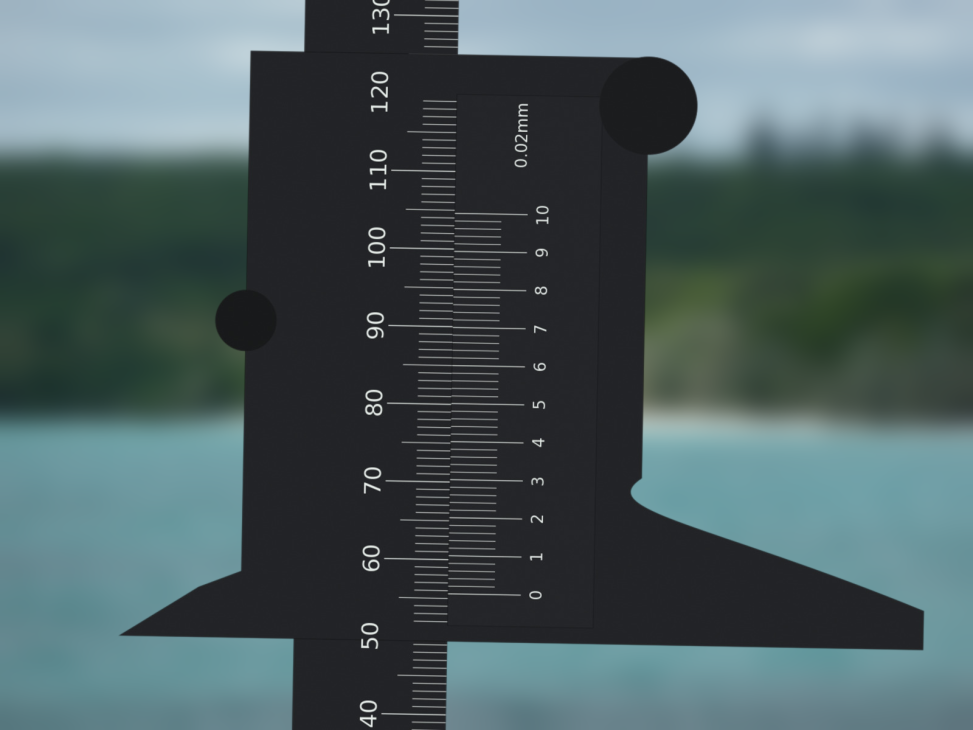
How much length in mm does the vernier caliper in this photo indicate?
55.6 mm
